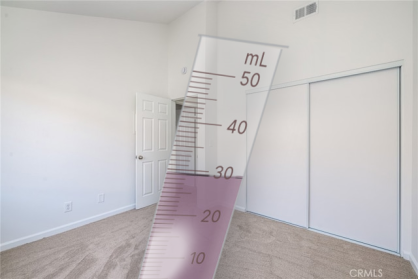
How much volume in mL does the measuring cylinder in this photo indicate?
29 mL
